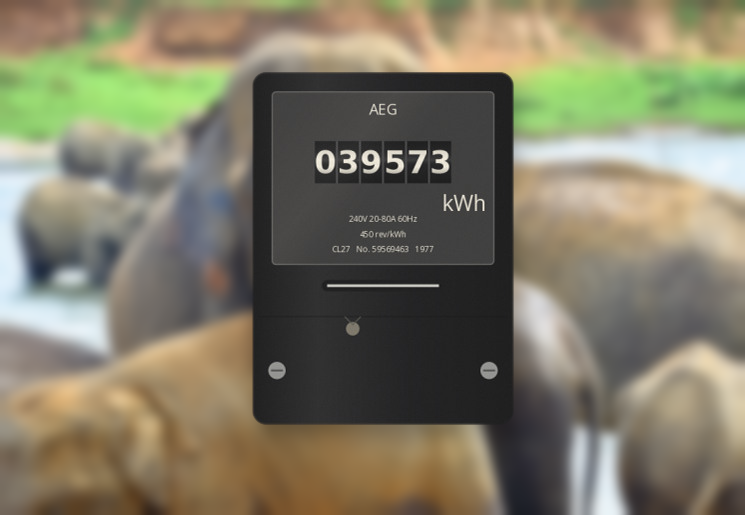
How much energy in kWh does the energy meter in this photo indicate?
39573 kWh
